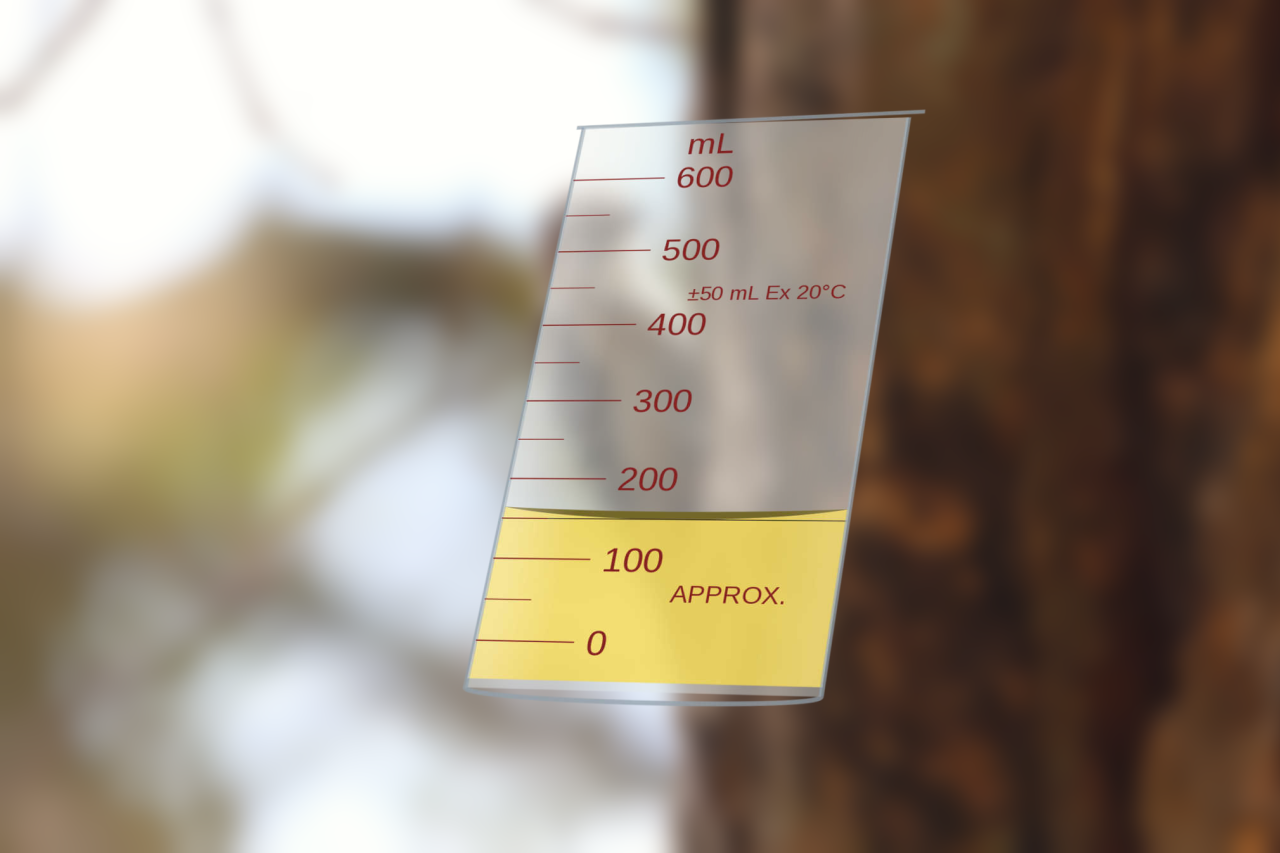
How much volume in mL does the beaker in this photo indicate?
150 mL
